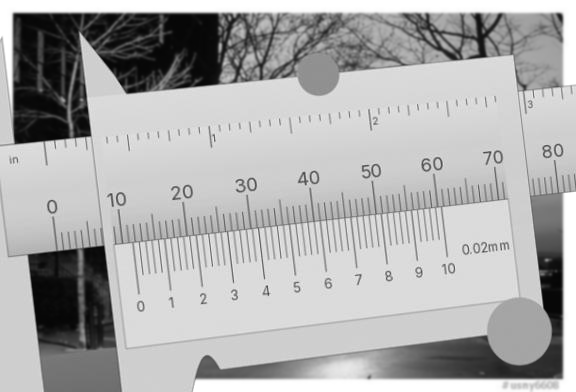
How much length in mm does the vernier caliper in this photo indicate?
11.6 mm
